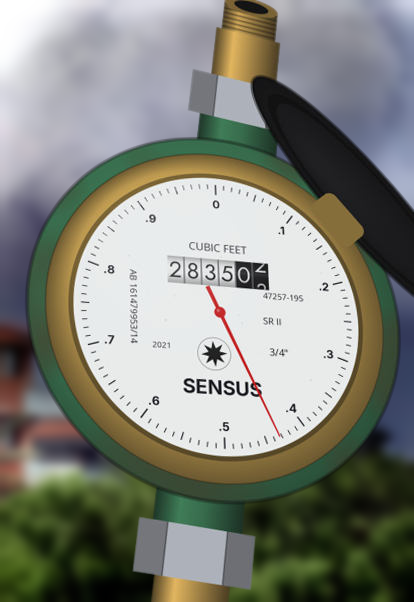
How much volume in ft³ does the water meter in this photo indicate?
283502.43 ft³
